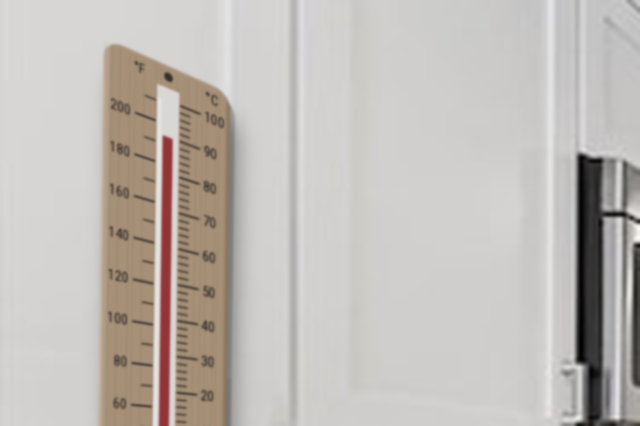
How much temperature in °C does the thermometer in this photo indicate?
90 °C
